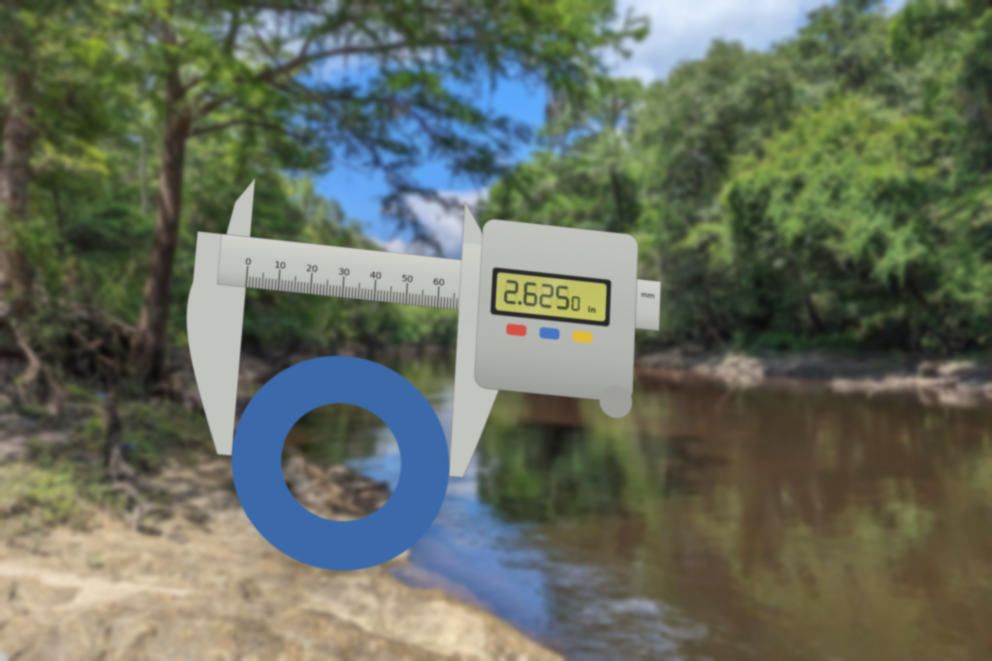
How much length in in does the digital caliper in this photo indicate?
2.6250 in
